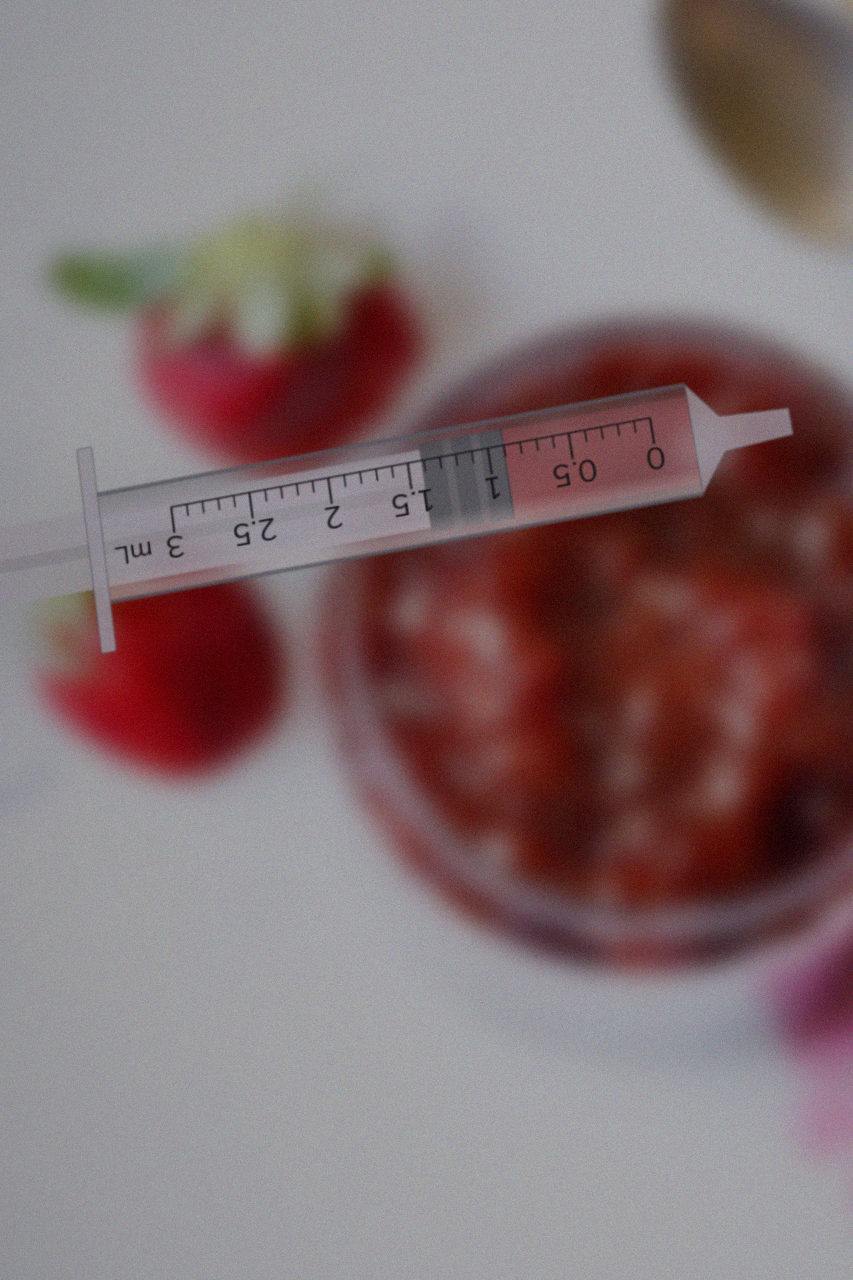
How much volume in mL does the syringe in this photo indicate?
0.9 mL
